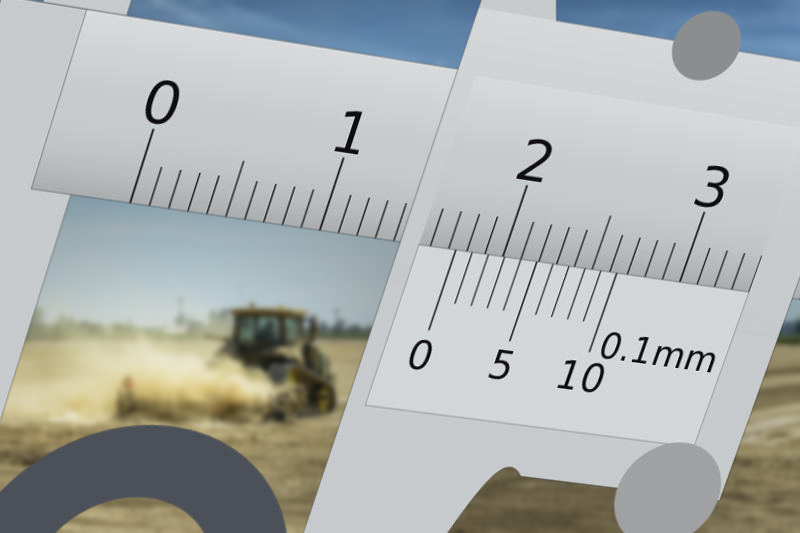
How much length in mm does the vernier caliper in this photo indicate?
17.4 mm
